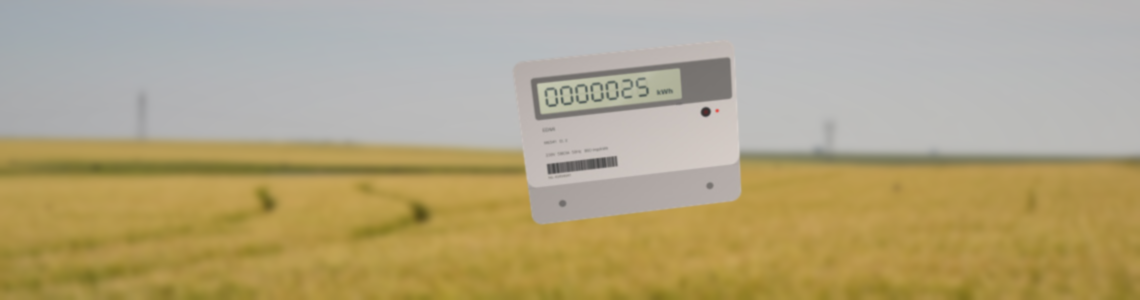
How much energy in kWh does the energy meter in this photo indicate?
25 kWh
